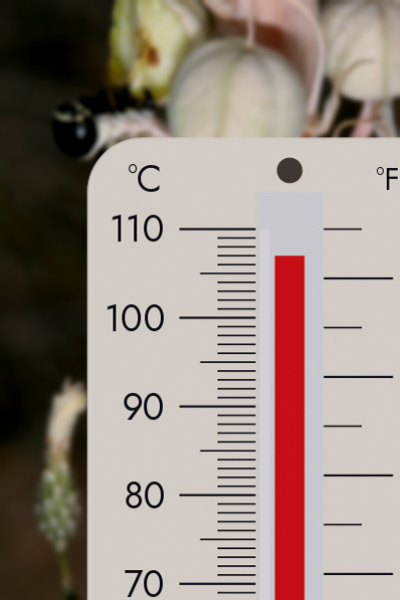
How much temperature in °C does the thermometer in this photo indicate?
107 °C
